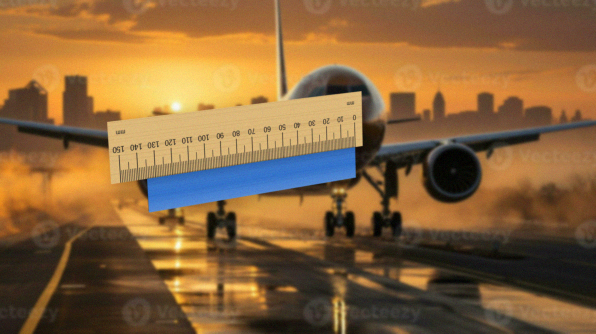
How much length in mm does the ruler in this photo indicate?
135 mm
